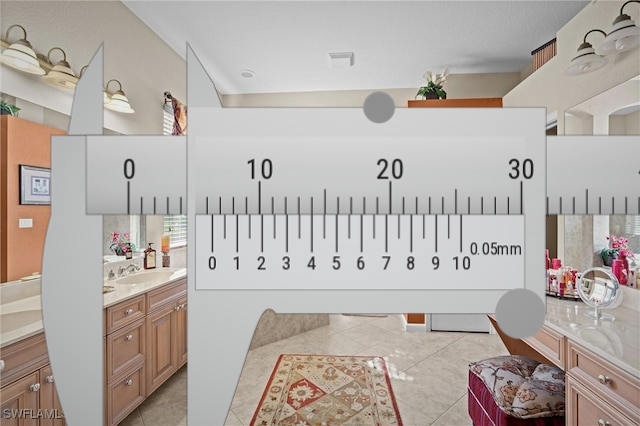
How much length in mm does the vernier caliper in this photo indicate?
6.4 mm
